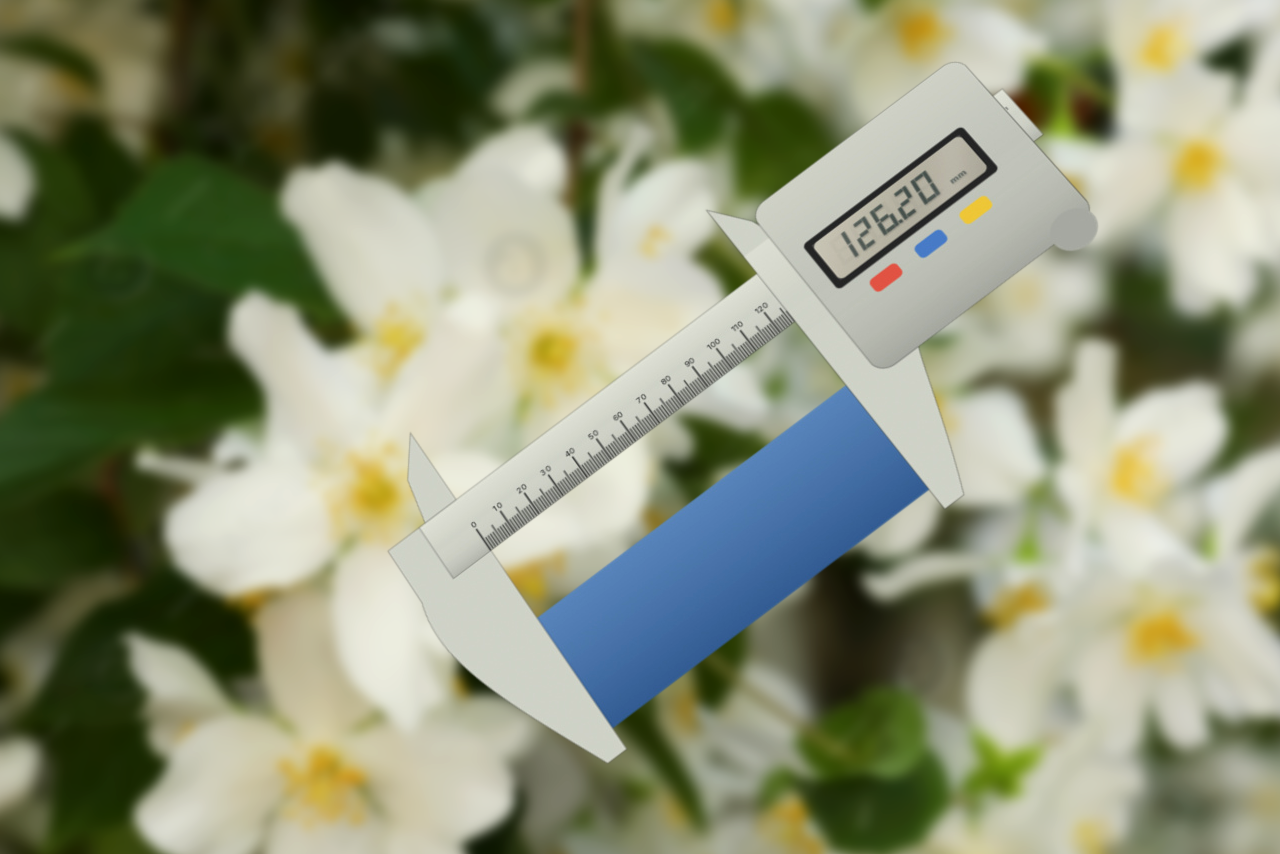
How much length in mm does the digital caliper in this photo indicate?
126.20 mm
